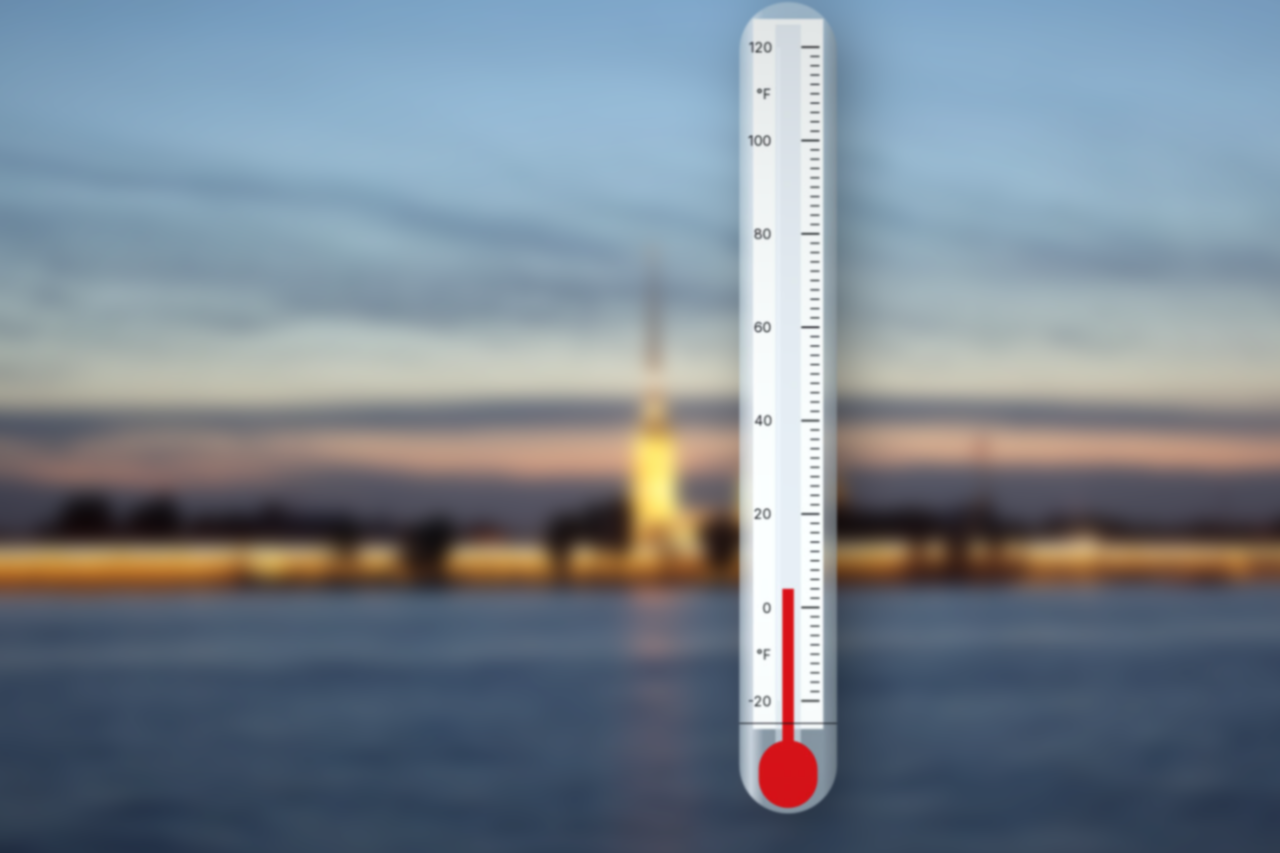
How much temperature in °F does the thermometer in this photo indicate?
4 °F
